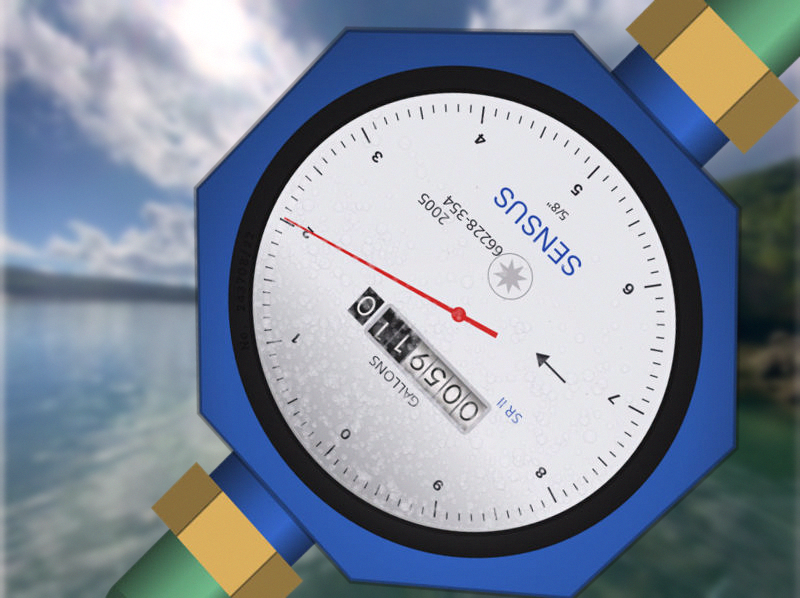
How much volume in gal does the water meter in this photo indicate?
59112.0 gal
